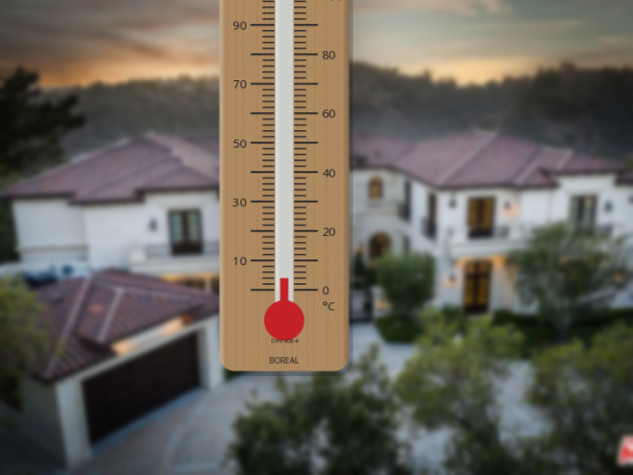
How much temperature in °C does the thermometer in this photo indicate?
4 °C
